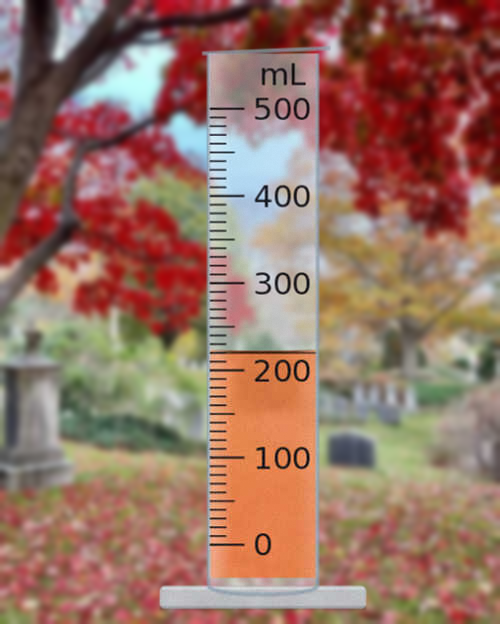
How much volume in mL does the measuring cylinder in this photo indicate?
220 mL
